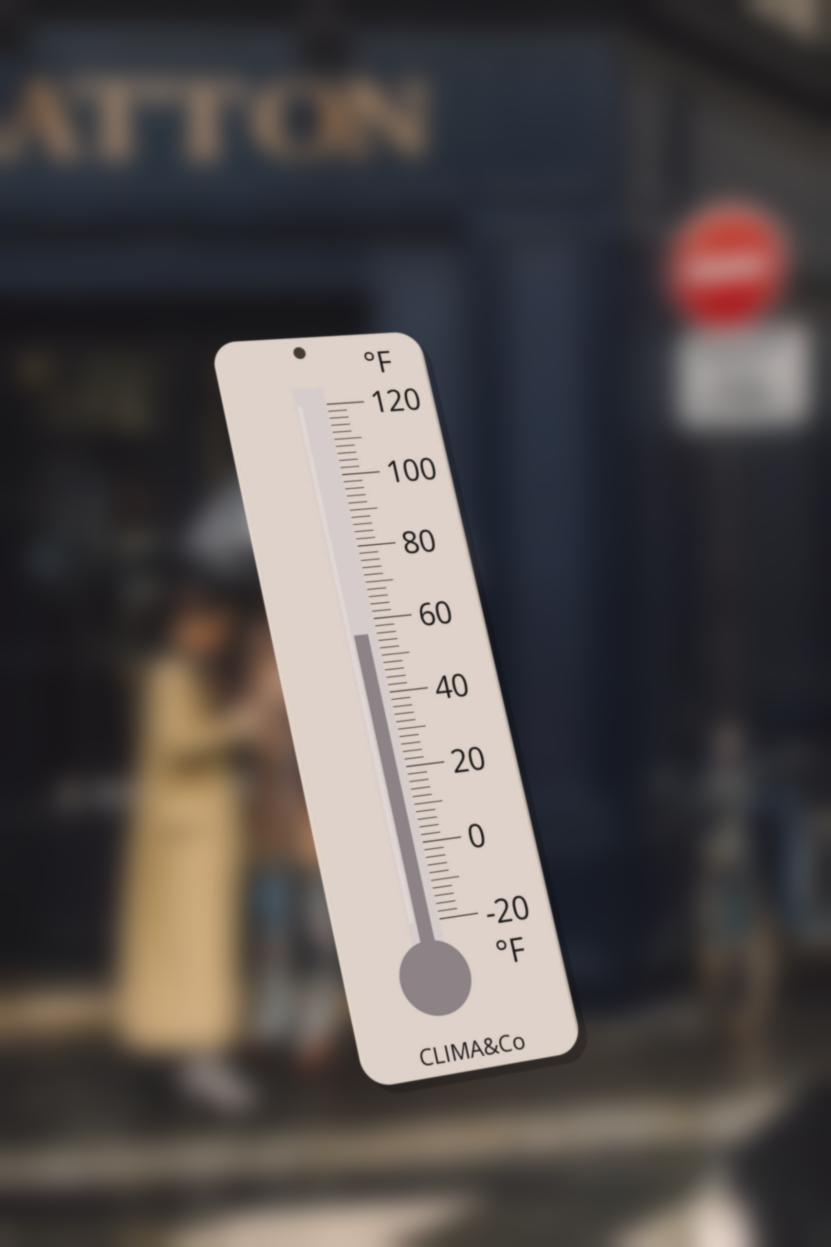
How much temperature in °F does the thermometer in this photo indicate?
56 °F
